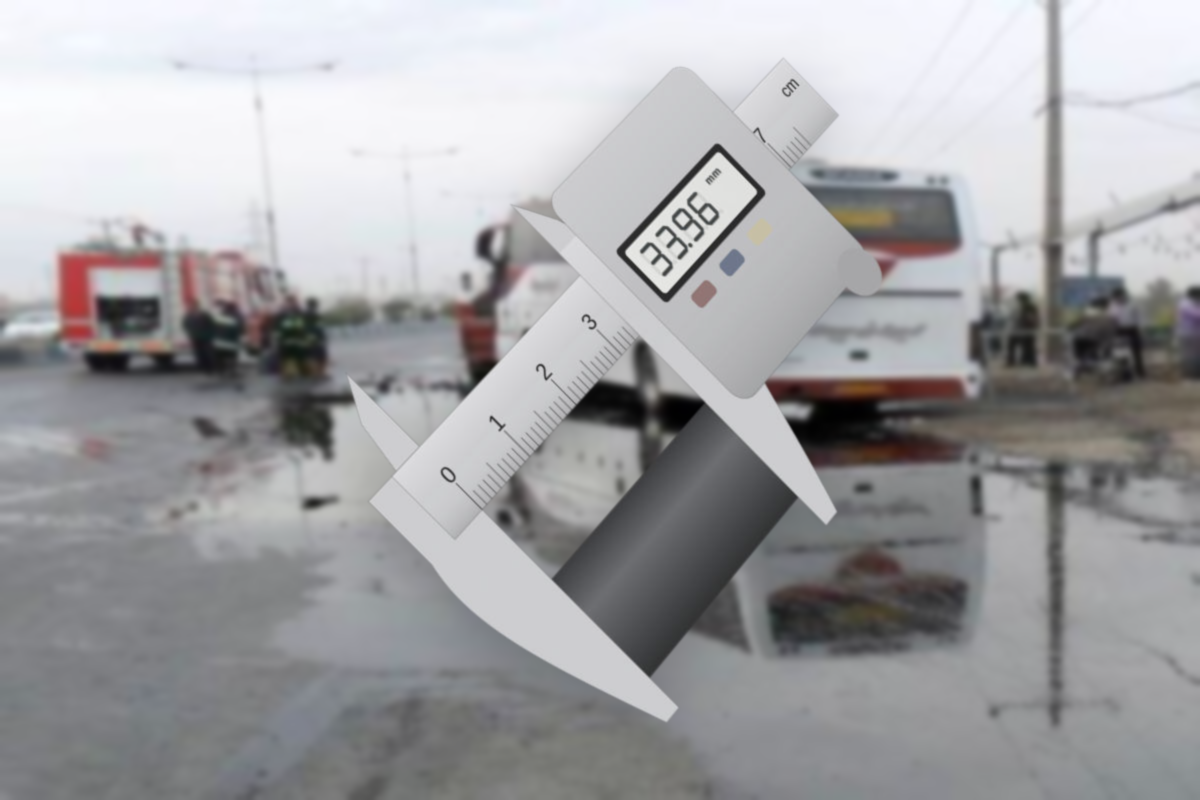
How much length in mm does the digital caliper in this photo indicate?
33.96 mm
